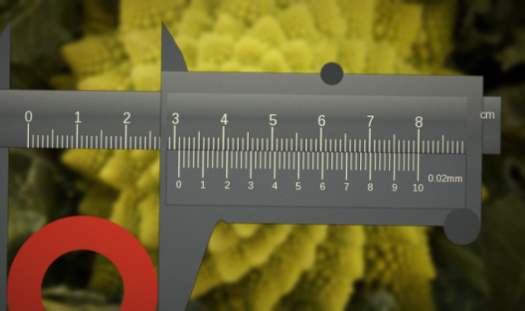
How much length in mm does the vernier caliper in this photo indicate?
31.0 mm
